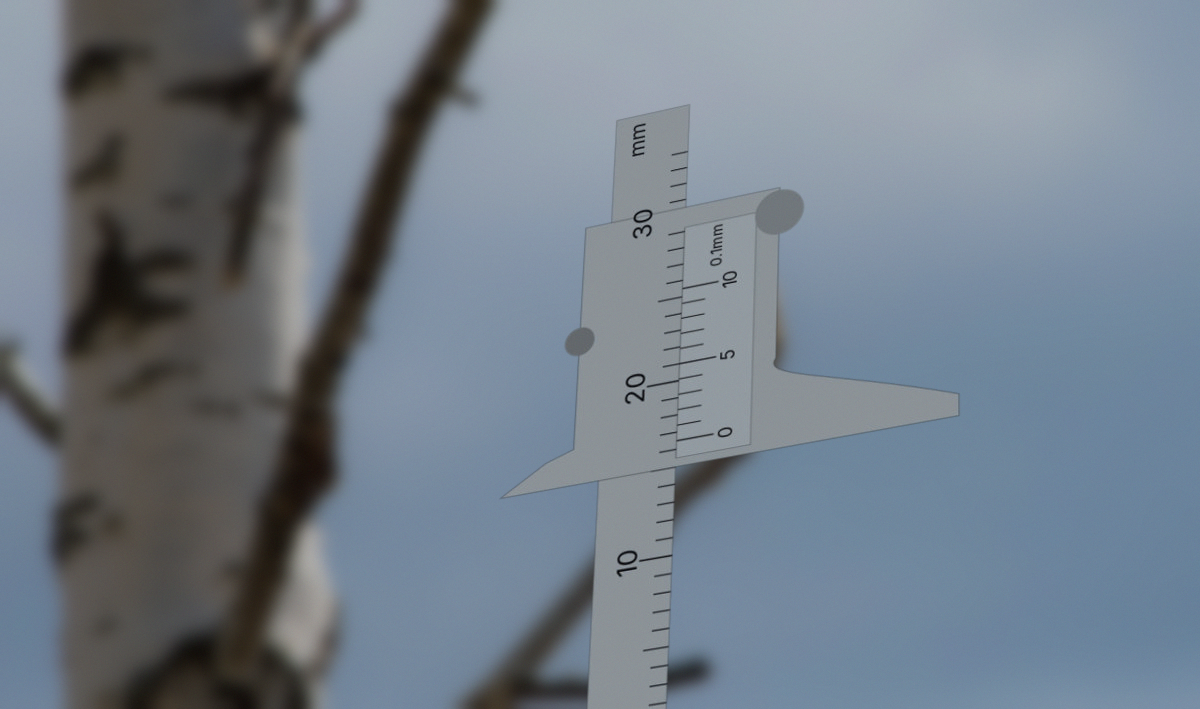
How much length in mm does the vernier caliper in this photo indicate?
16.5 mm
